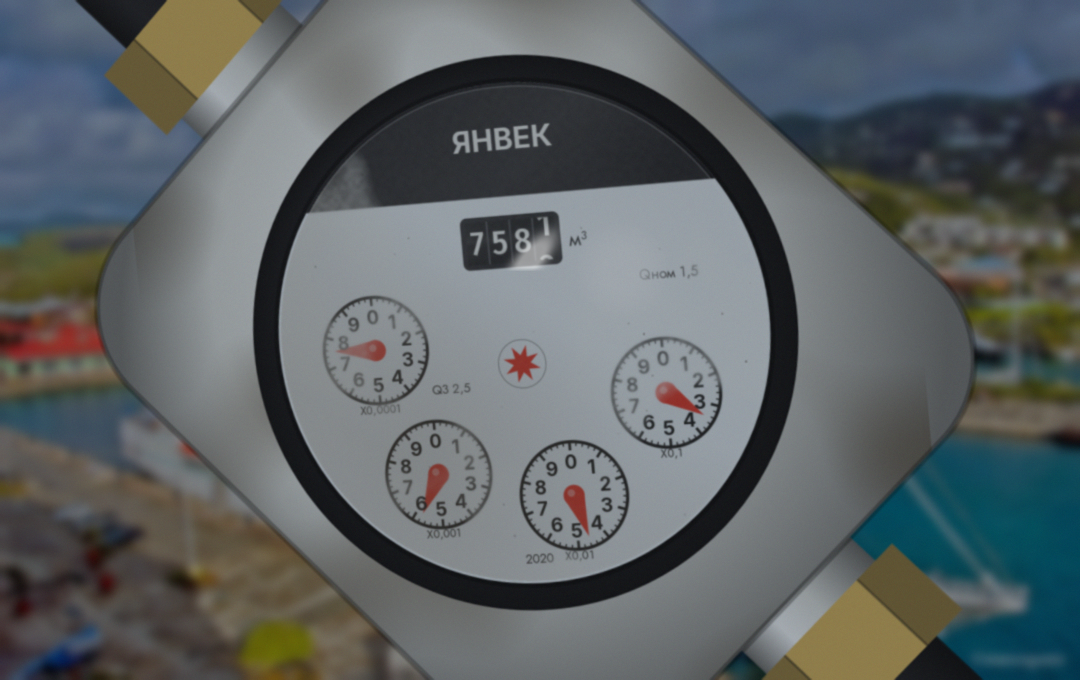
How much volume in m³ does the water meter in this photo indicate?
7581.3457 m³
